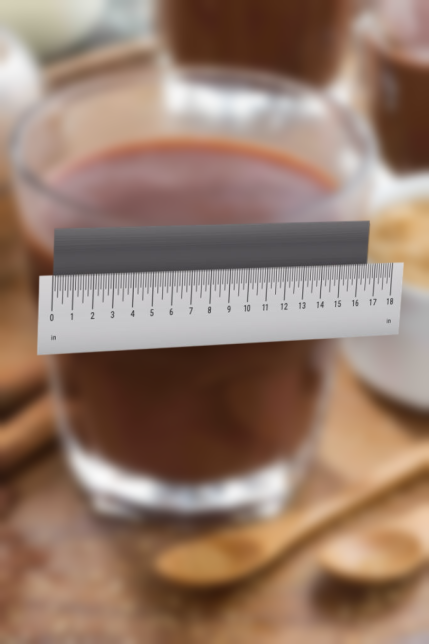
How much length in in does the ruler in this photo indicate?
16.5 in
